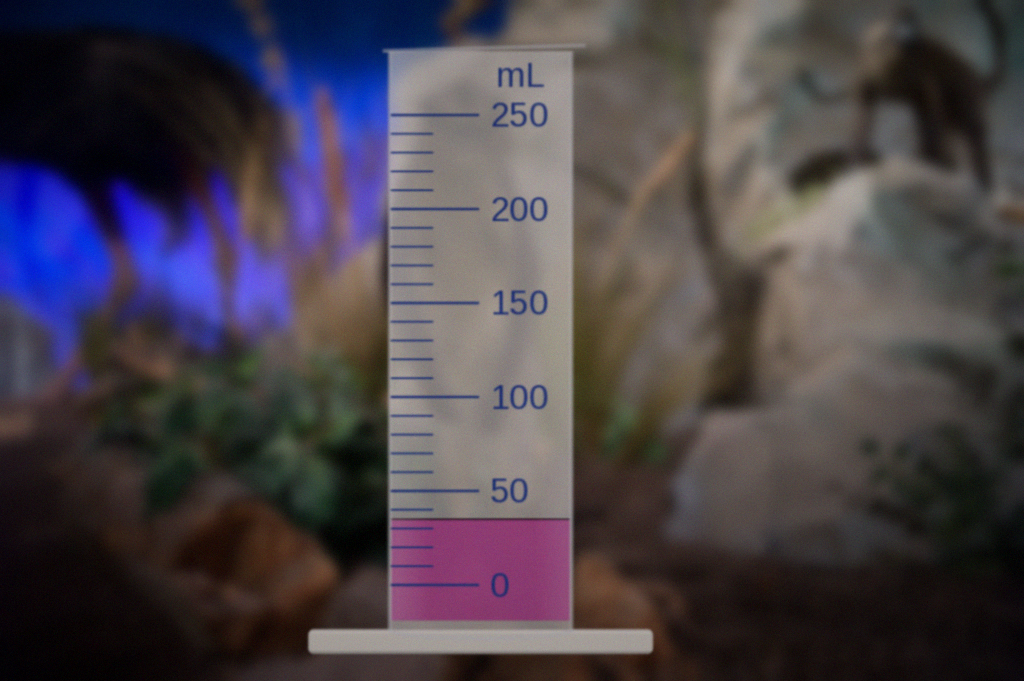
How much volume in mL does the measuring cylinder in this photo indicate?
35 mL
